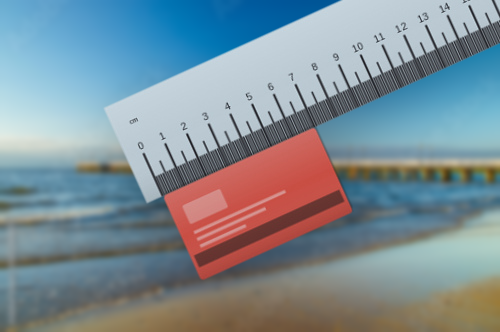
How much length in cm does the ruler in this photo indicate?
7 cm
